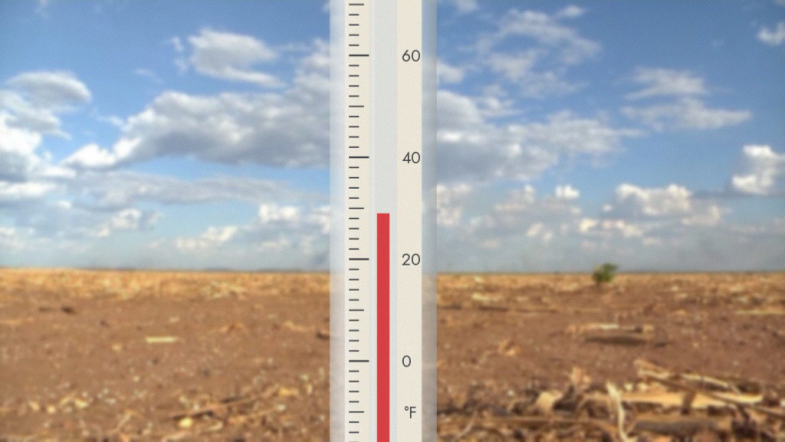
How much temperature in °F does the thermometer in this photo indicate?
29 °F
